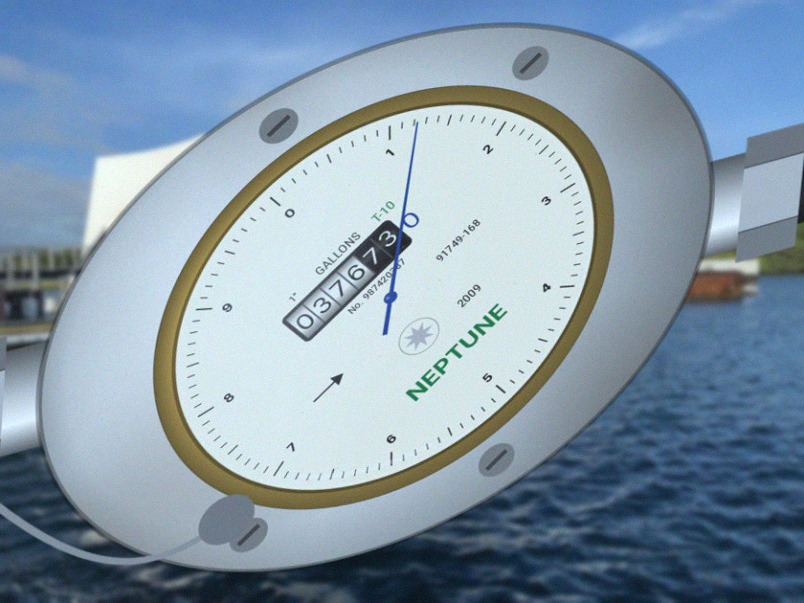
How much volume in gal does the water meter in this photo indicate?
376731.2 gal
